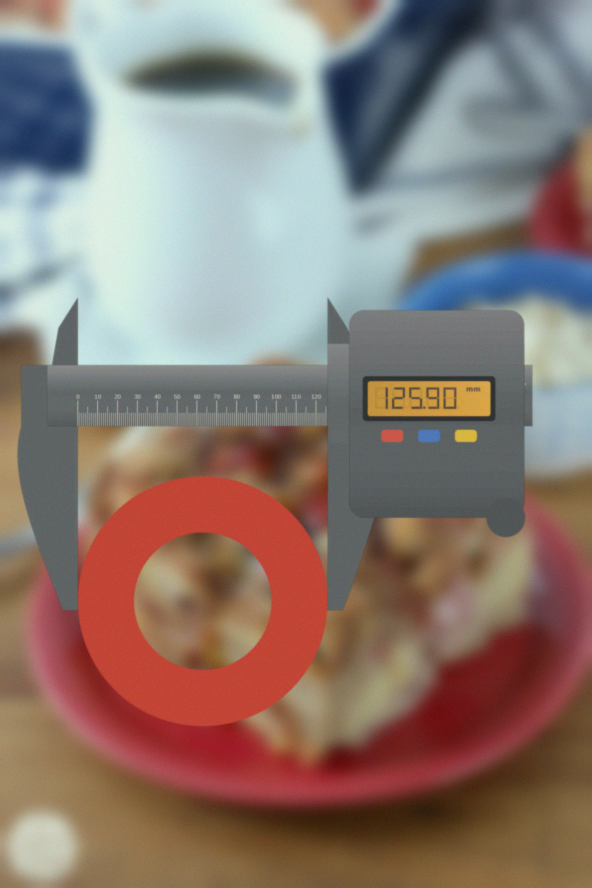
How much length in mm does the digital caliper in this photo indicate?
125.90 mm
